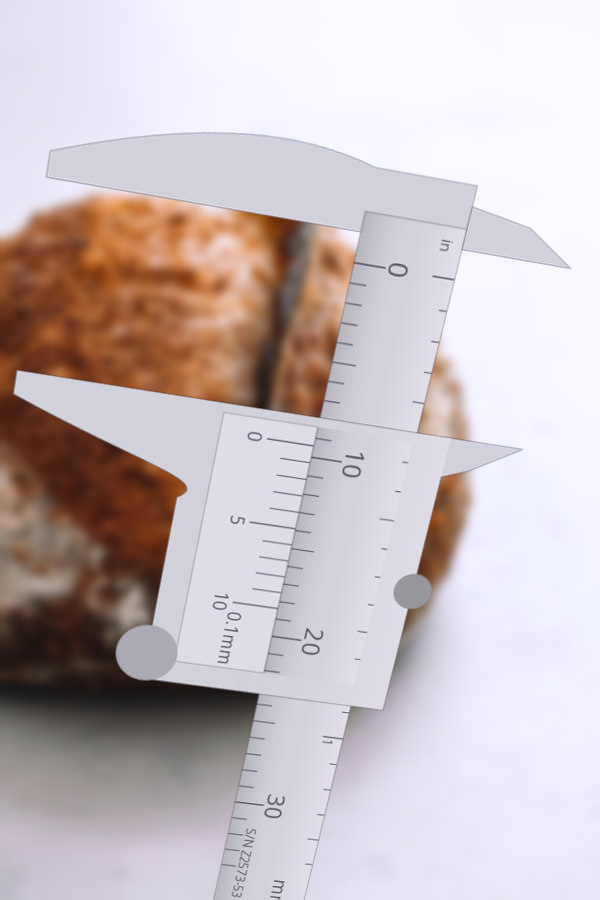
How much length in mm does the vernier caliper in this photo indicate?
9.4 mm
